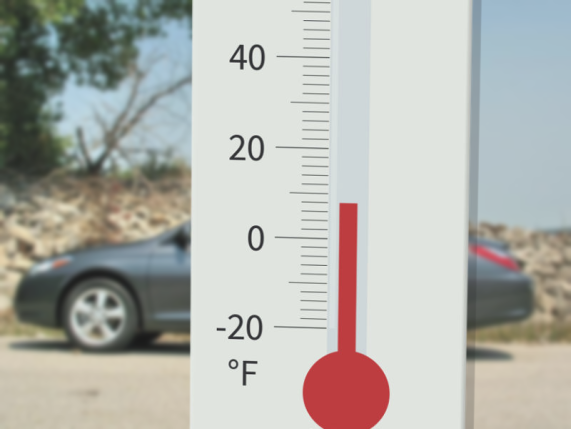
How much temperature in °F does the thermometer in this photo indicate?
8 °F
